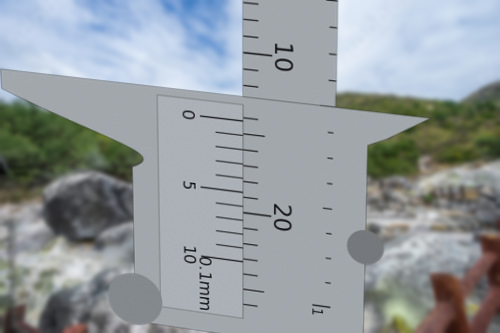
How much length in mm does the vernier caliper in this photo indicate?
14.2 mm
